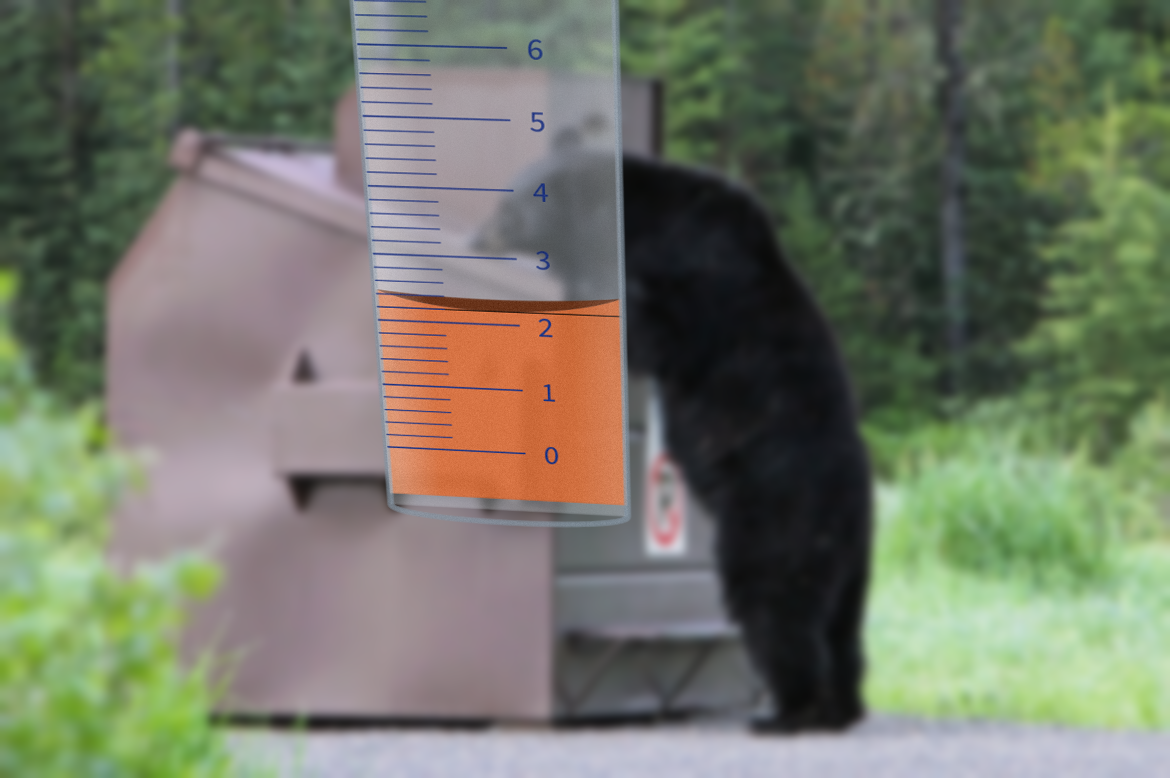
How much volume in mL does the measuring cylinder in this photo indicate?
2.2 mL
